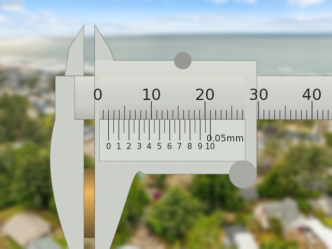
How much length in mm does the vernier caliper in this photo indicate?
2.0 mm
